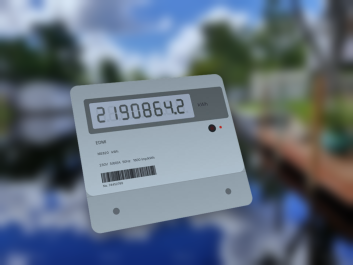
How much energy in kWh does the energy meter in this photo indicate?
2190864.2 kWh
